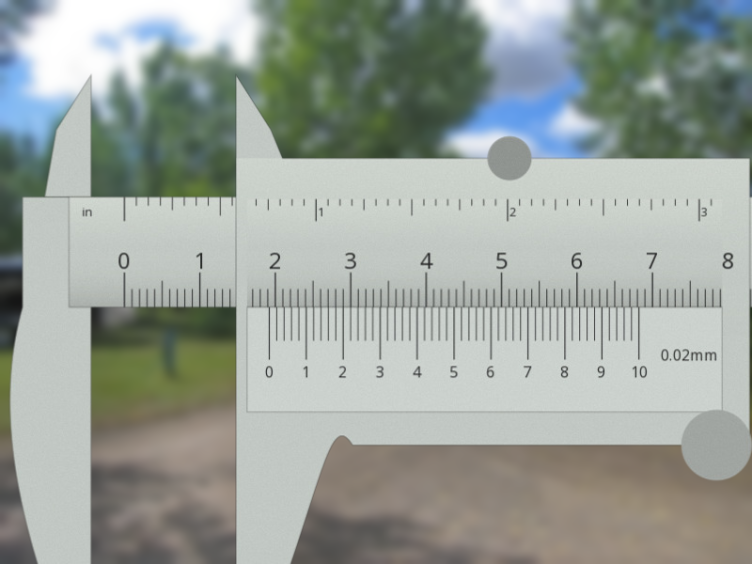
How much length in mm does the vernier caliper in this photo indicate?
19.2 mm
